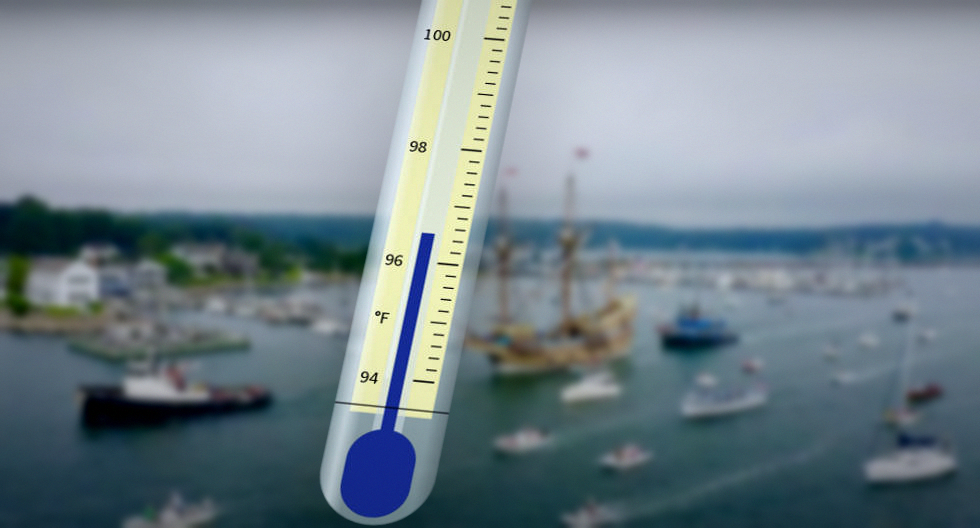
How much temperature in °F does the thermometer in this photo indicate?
96.5 °F
